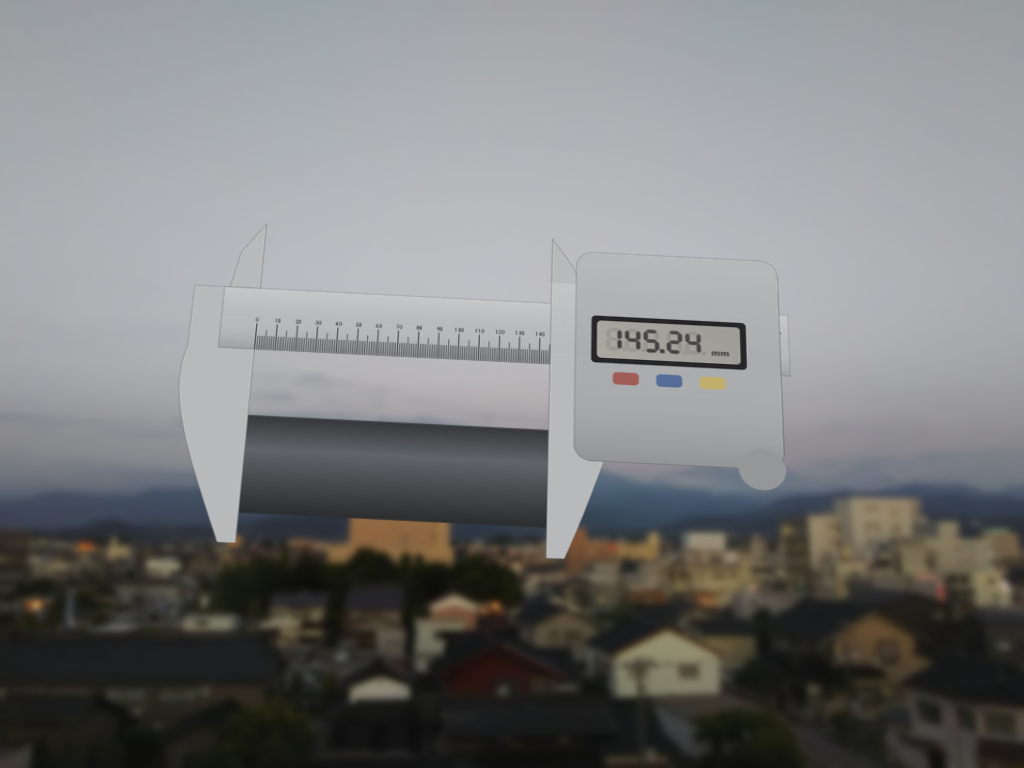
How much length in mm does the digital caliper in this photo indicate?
145.24 mm
